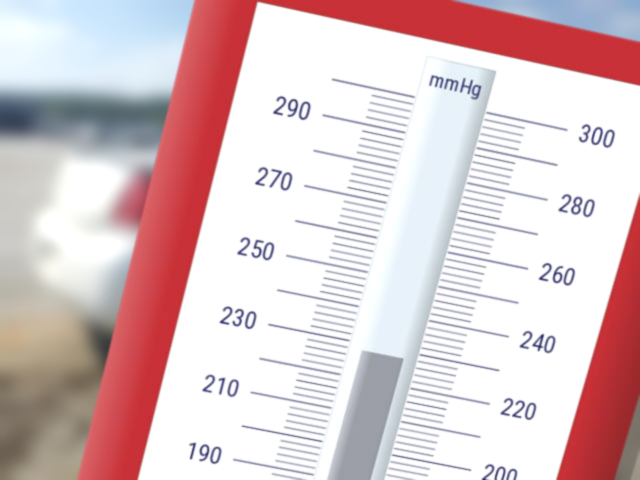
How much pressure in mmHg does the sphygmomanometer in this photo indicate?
228 mmHg
